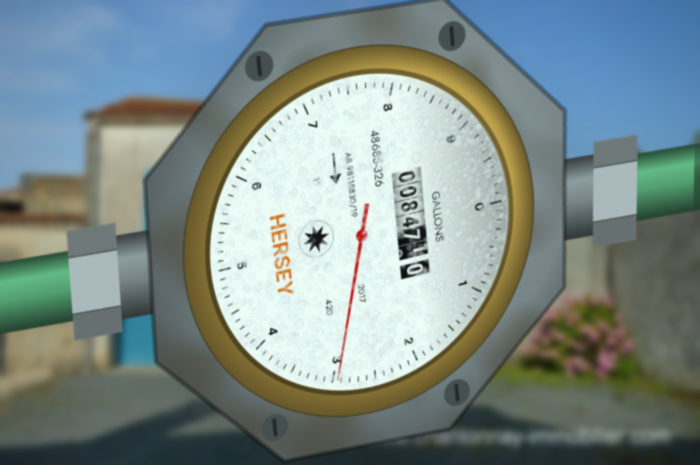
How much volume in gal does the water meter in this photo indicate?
84712.9 gal
